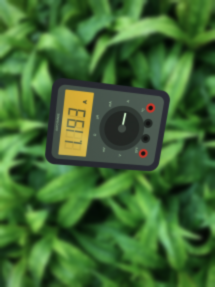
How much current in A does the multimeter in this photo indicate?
1.193 A
